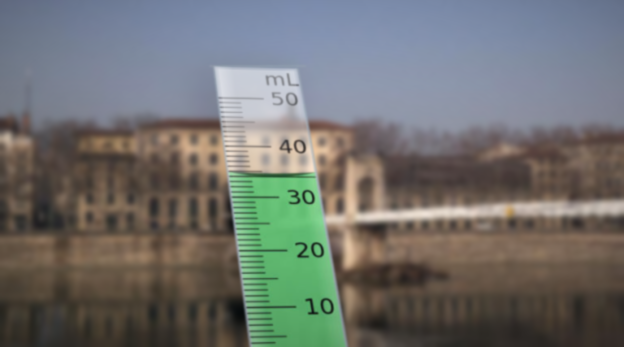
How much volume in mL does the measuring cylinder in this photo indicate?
34 mL
